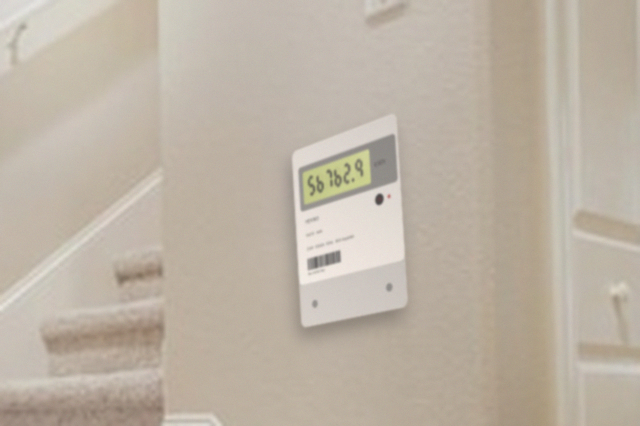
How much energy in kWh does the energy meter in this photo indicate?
56762.9 kWh
